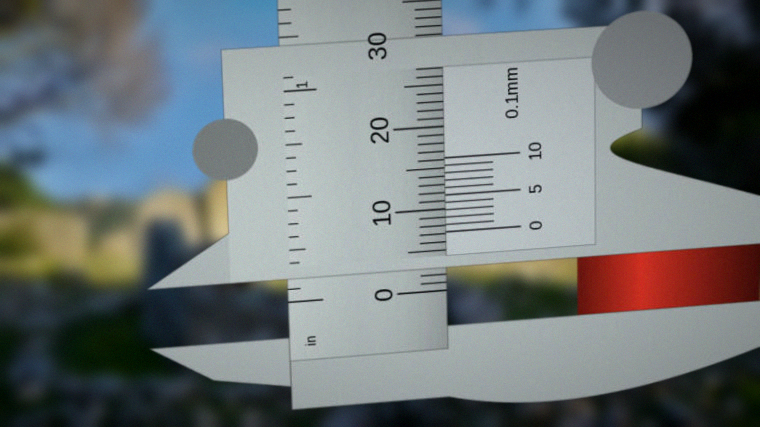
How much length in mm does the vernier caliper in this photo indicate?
7.2 mm
